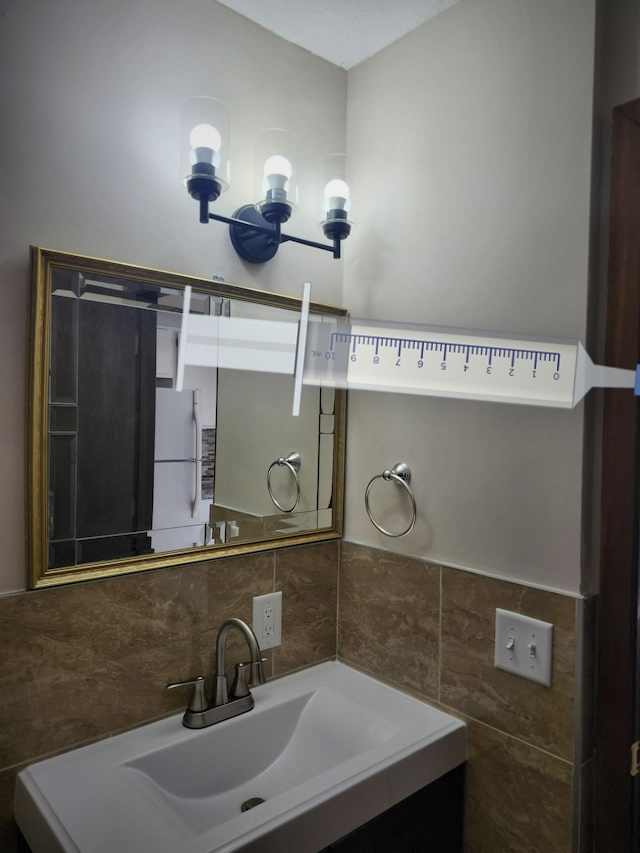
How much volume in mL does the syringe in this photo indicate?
9.2 mL
